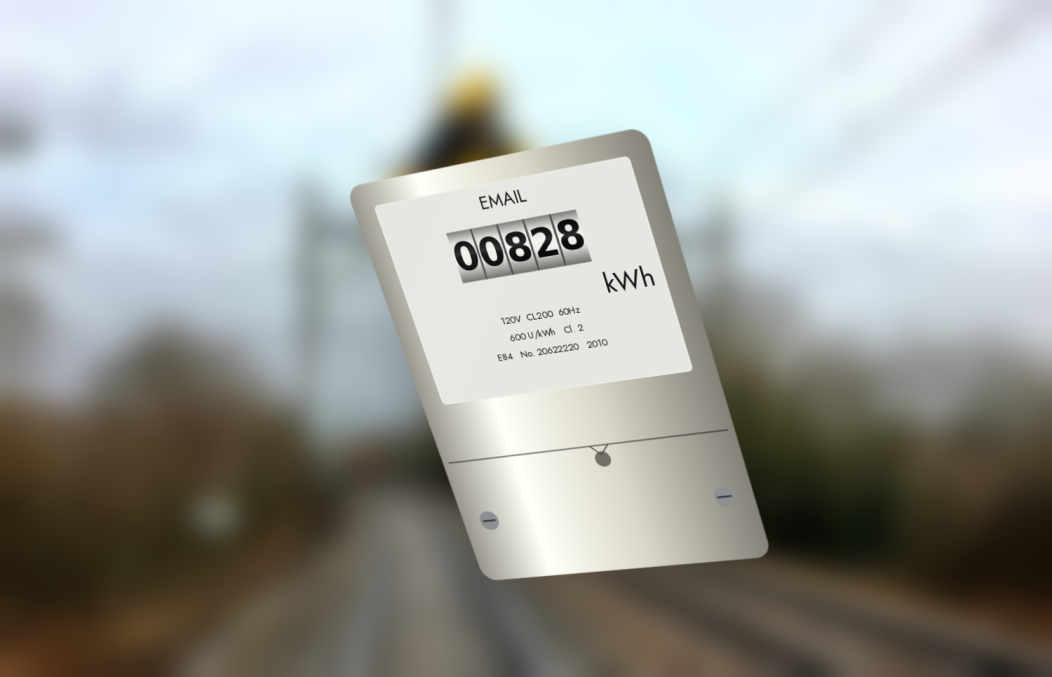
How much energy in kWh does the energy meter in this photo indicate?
828 kWh
